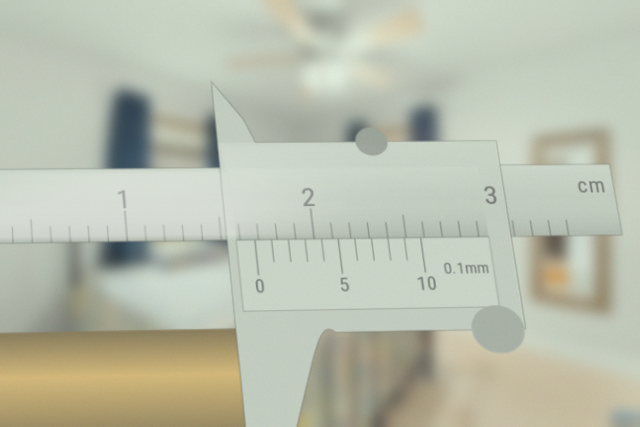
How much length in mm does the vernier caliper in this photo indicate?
16.8 mm
